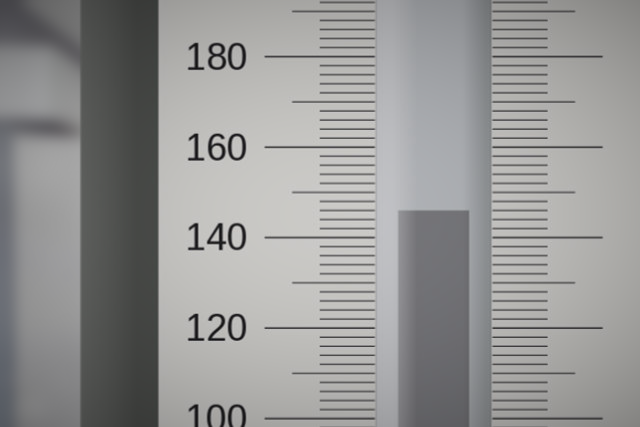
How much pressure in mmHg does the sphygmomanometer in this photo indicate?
146 mmHg
